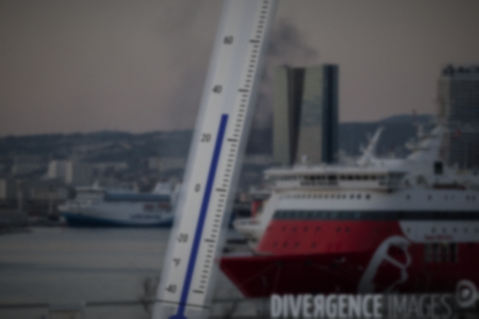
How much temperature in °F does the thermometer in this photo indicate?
30 °F
